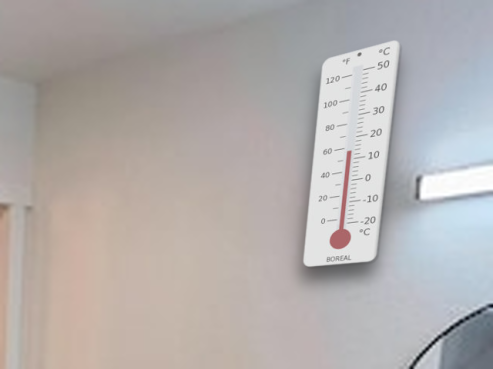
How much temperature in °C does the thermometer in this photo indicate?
14 °C
